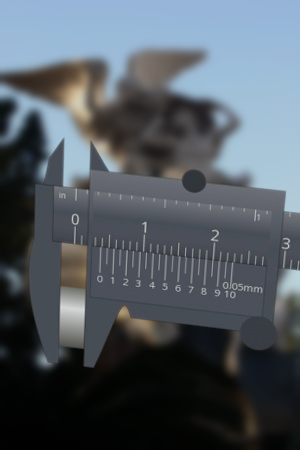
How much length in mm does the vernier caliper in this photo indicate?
3.8 mm
